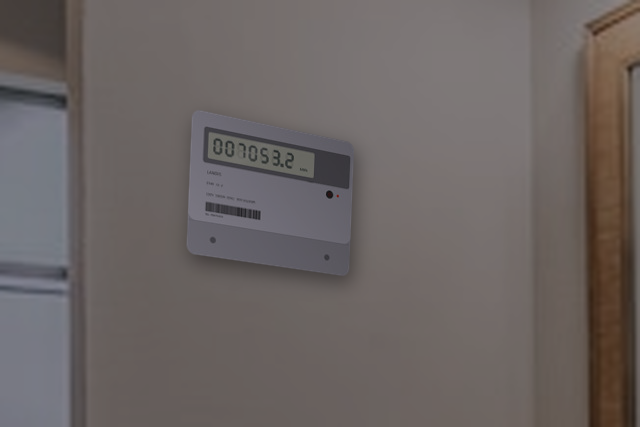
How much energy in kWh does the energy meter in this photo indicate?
7053.2 kWh
